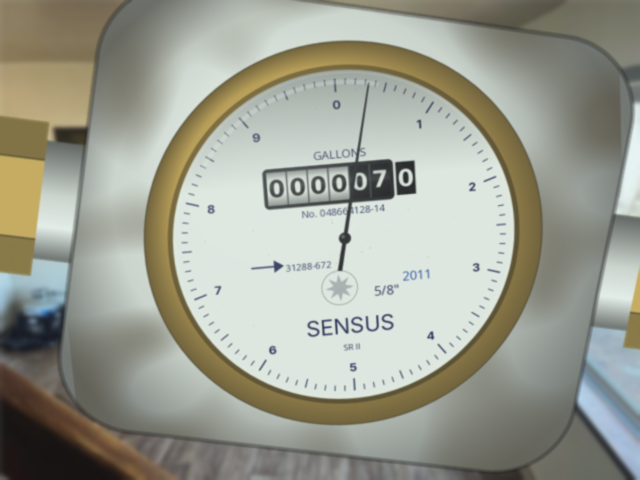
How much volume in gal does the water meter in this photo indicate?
70.3 gal
